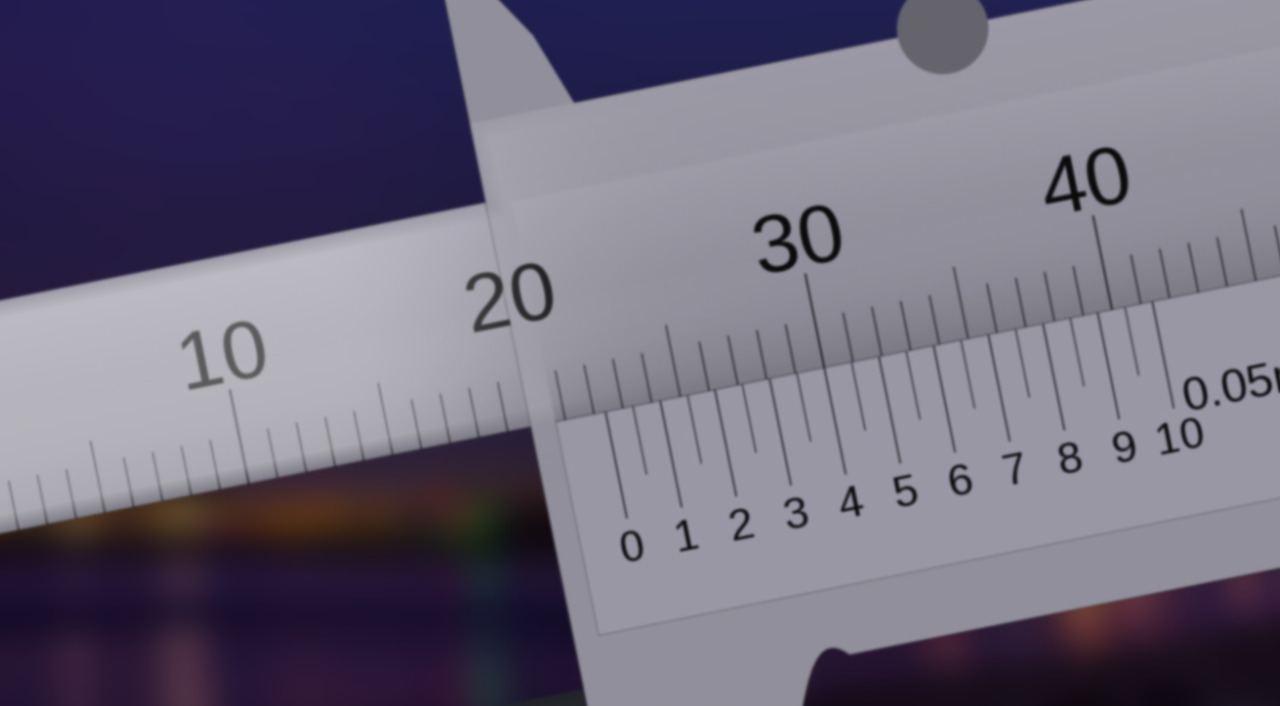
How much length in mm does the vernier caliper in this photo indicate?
22.4 mm
